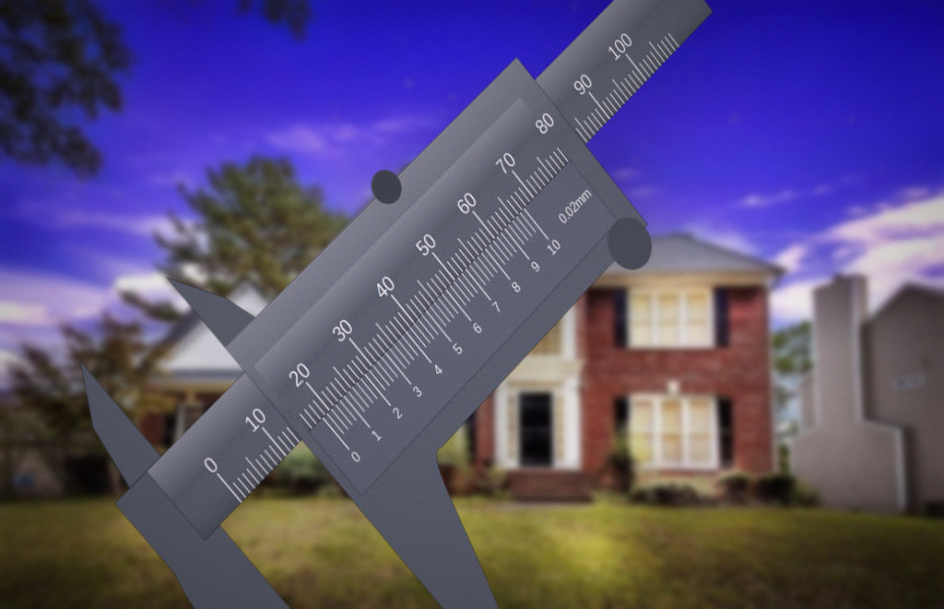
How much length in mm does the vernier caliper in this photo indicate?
18.4 mm
